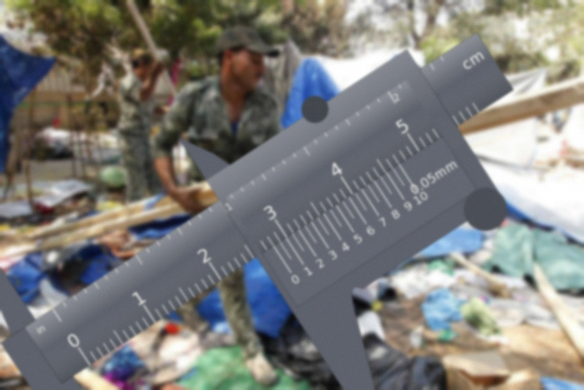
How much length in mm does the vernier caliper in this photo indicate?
28.0 mm
